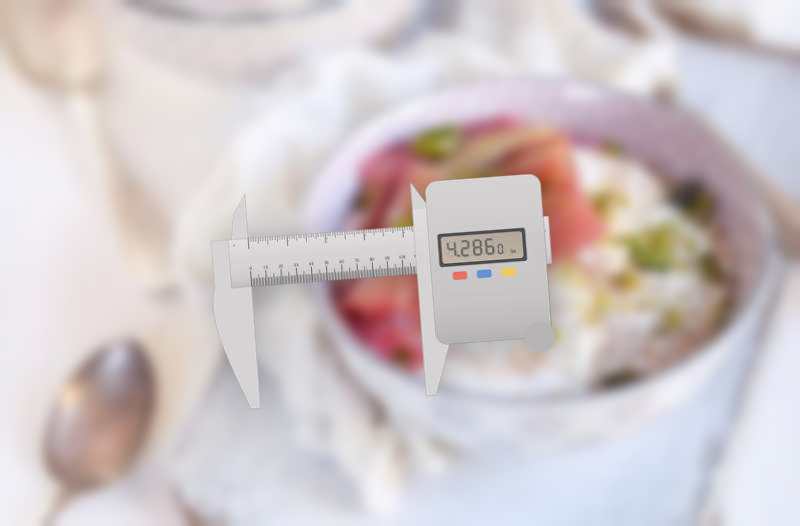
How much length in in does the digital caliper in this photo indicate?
4.2860 in
